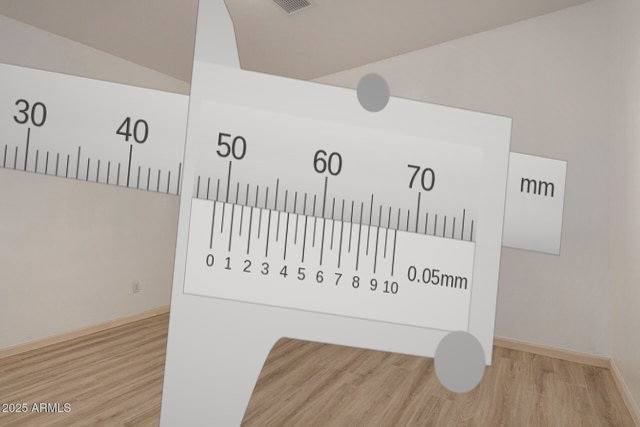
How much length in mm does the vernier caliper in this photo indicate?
48.8 mm
